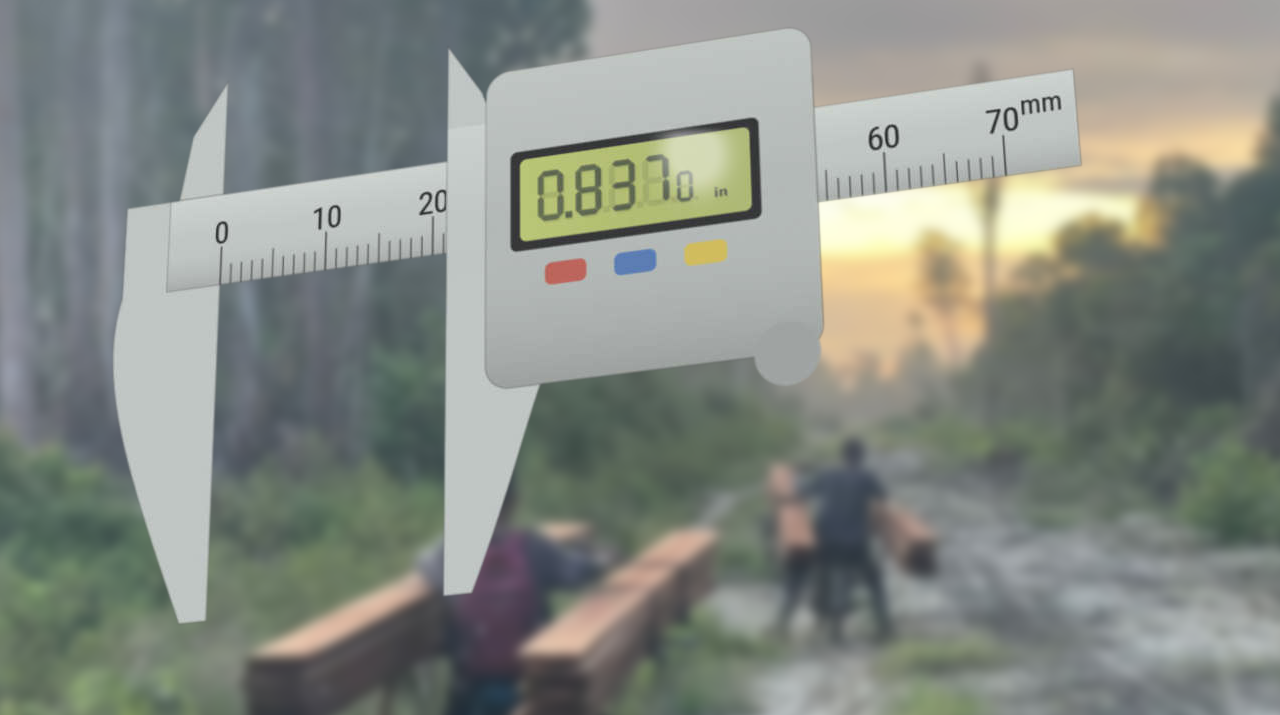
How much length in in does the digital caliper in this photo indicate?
0.8370 in
